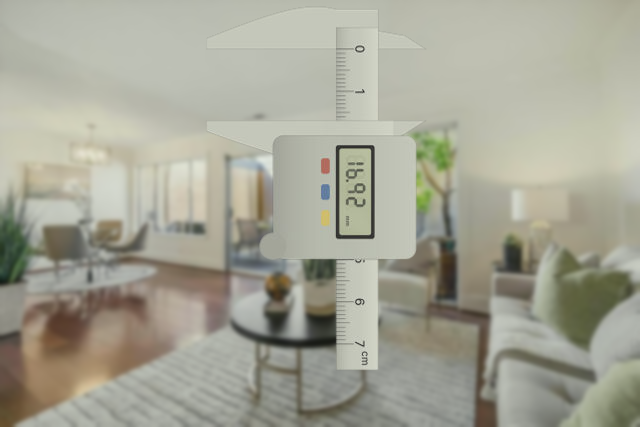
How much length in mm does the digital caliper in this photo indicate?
16.92 mm
